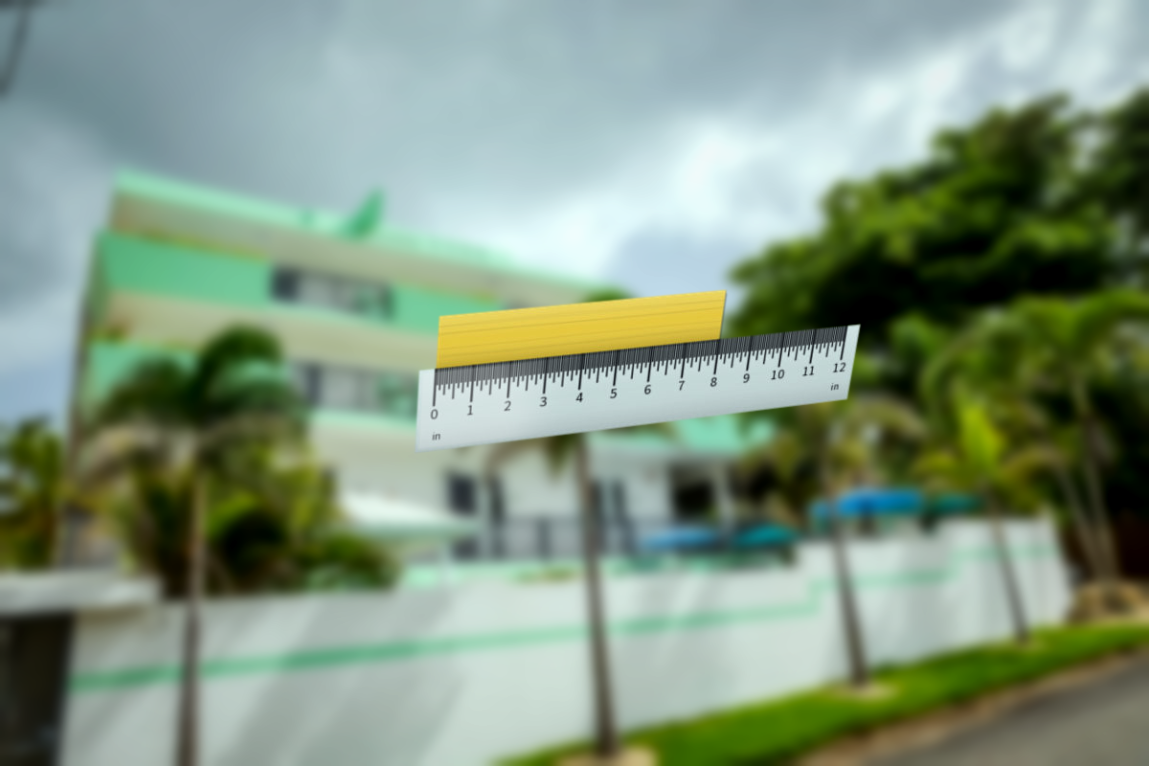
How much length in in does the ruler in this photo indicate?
8 in
